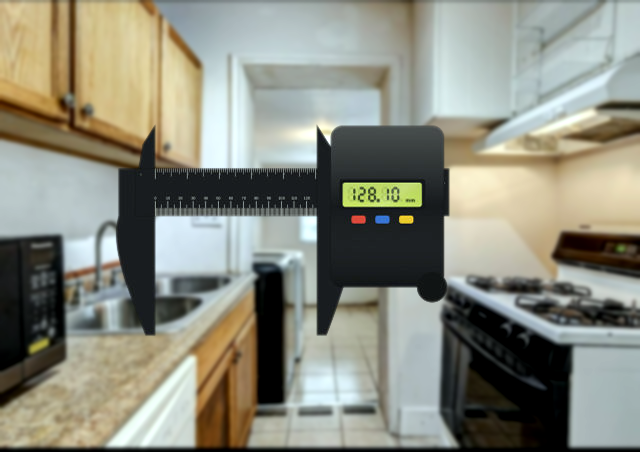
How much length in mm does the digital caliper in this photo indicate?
128.10 mm
